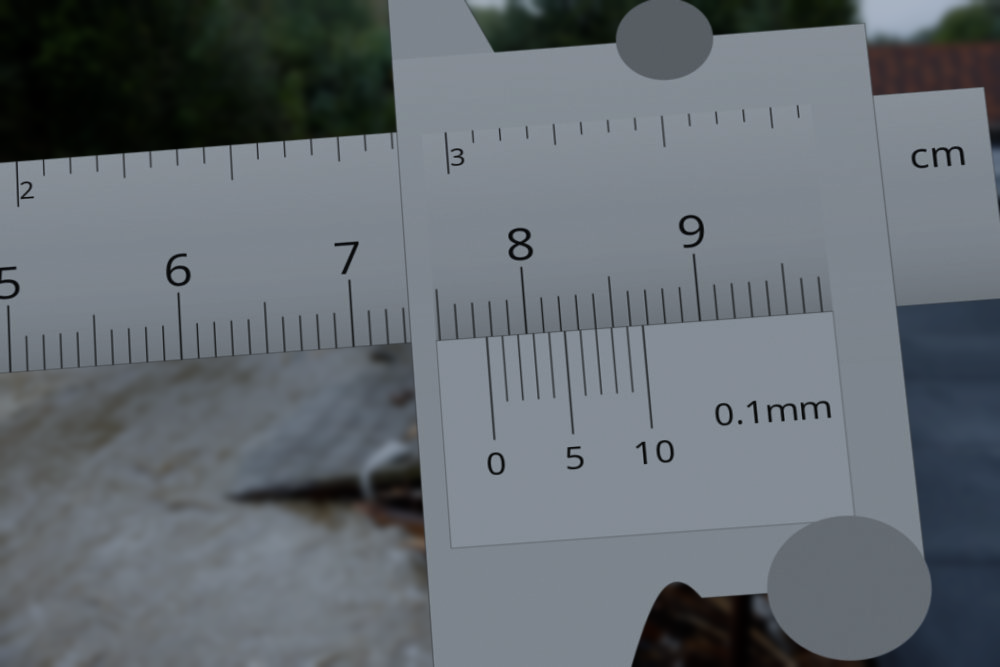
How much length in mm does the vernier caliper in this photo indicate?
77.7 mm
